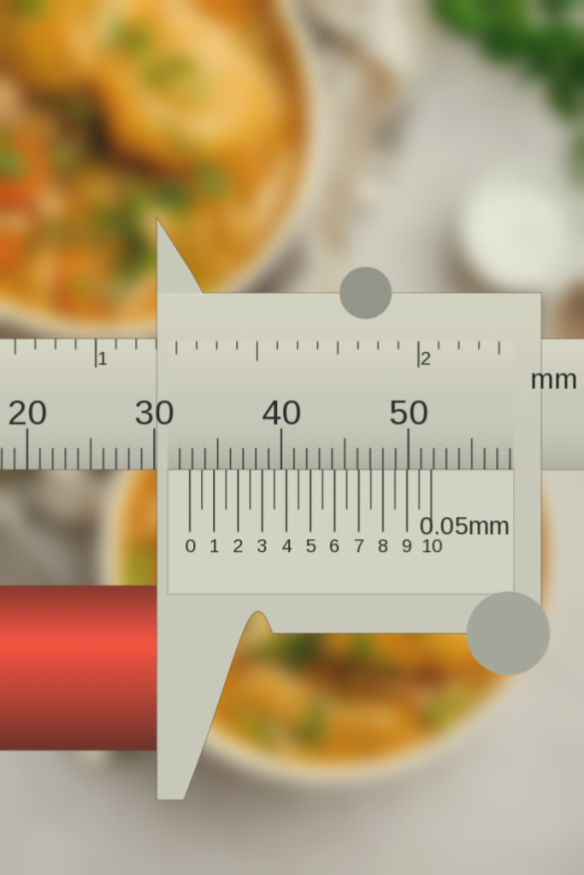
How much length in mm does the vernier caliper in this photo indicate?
32.8 mm
